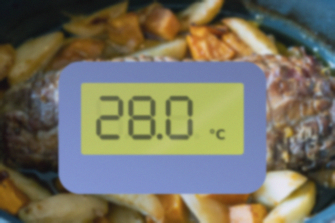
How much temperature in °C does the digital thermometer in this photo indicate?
28.0 °C
